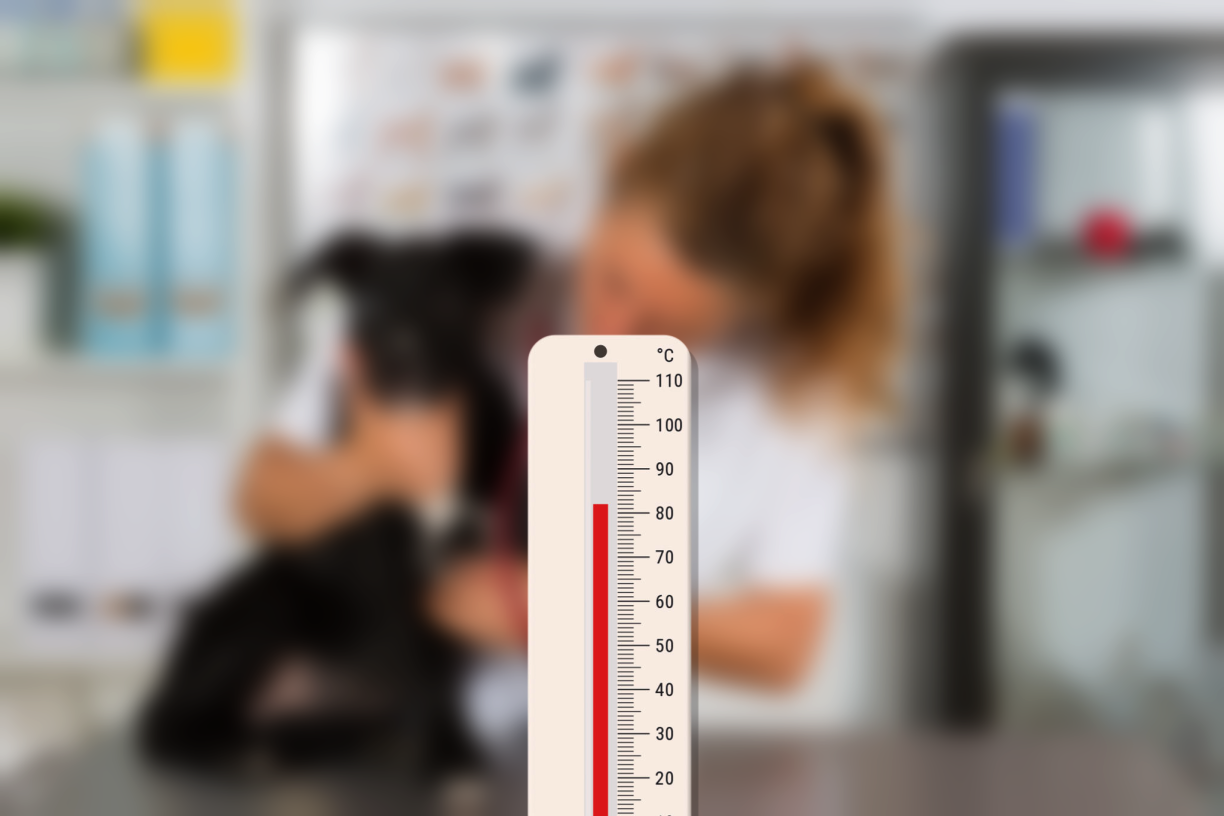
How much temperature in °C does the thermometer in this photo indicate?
82 °C
